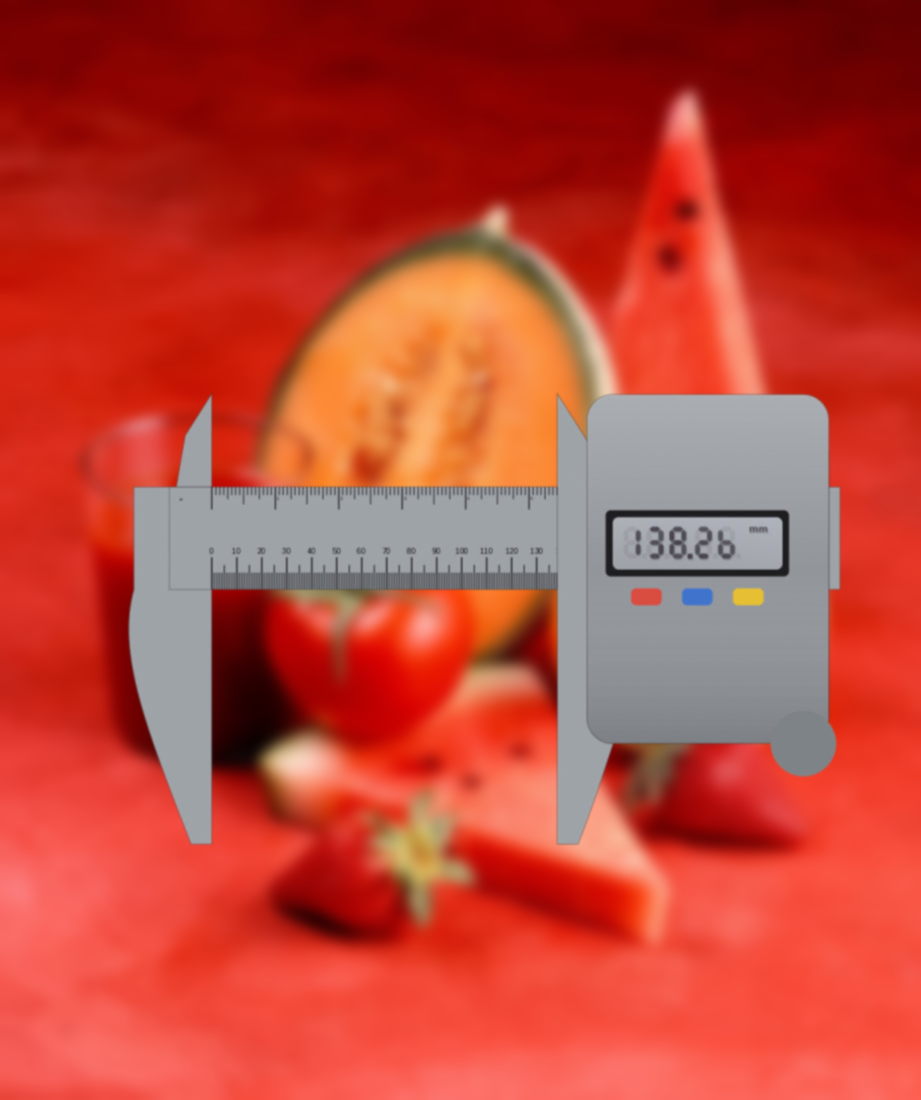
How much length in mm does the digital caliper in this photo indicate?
138.26 mm
